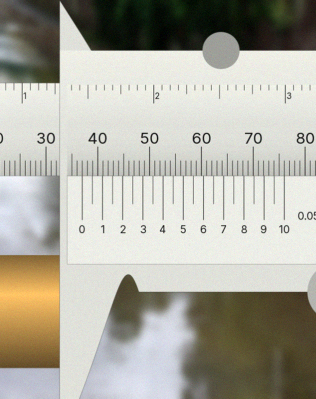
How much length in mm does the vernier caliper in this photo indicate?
37.0 mm
